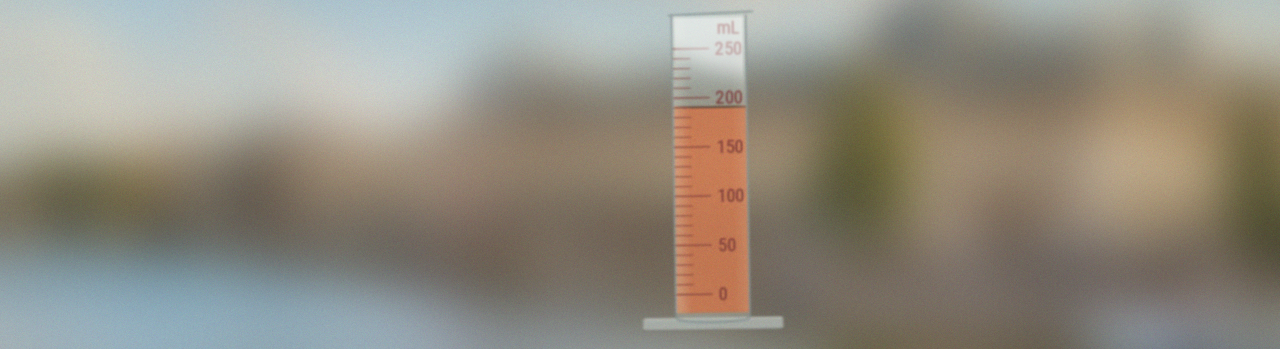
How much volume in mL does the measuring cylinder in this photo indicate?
190 mL
